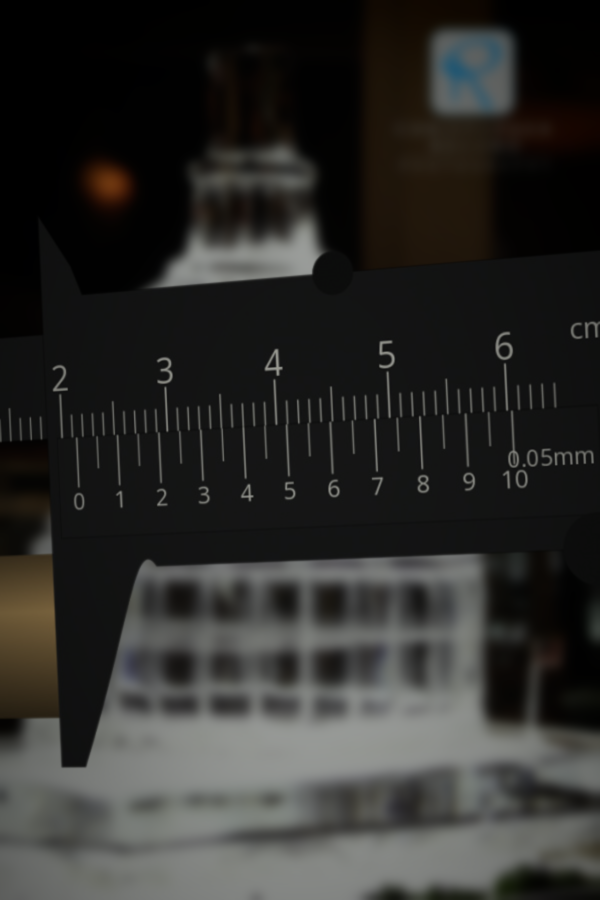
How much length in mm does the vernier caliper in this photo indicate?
21.4 mm
